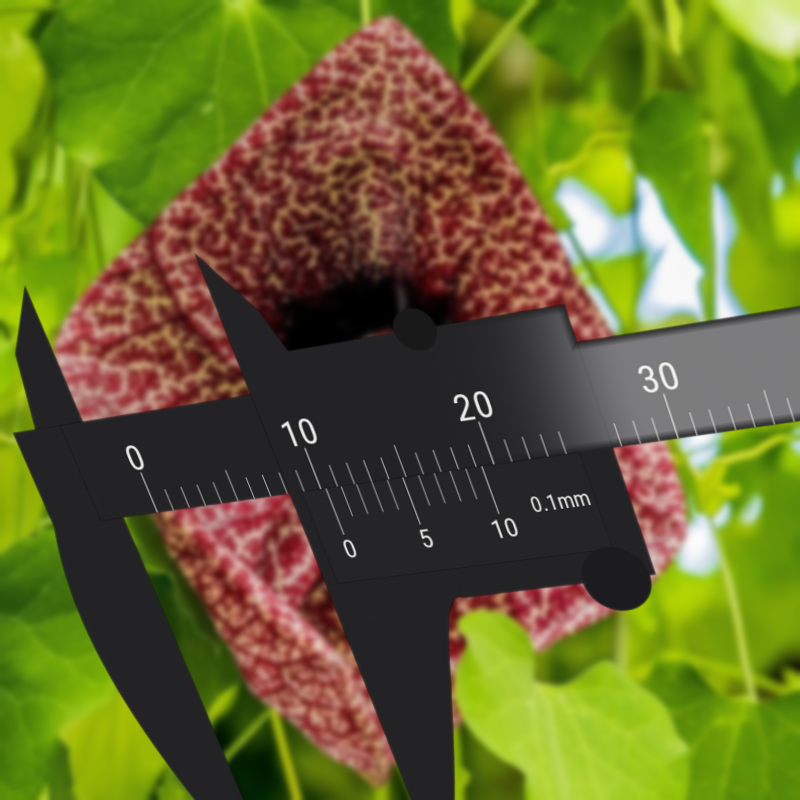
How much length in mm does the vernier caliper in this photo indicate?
10.3 mm
